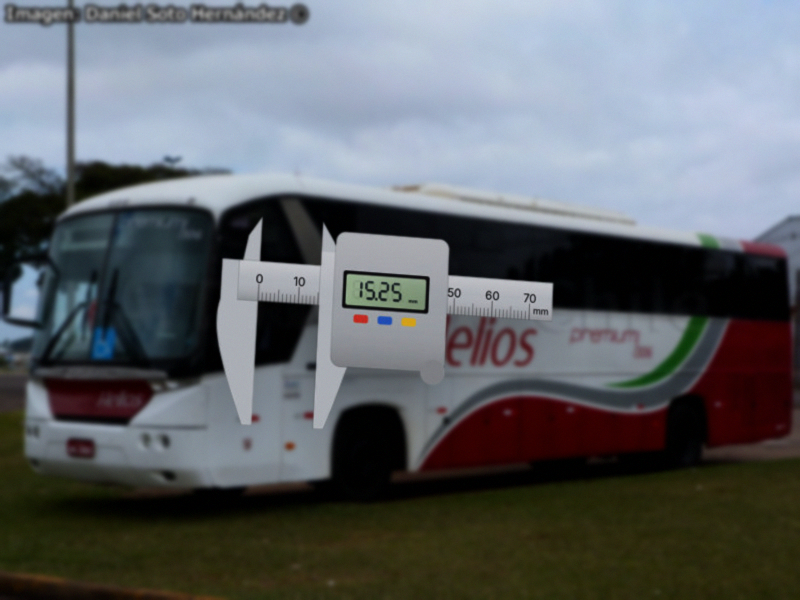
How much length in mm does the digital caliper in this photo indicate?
15.25 mm
